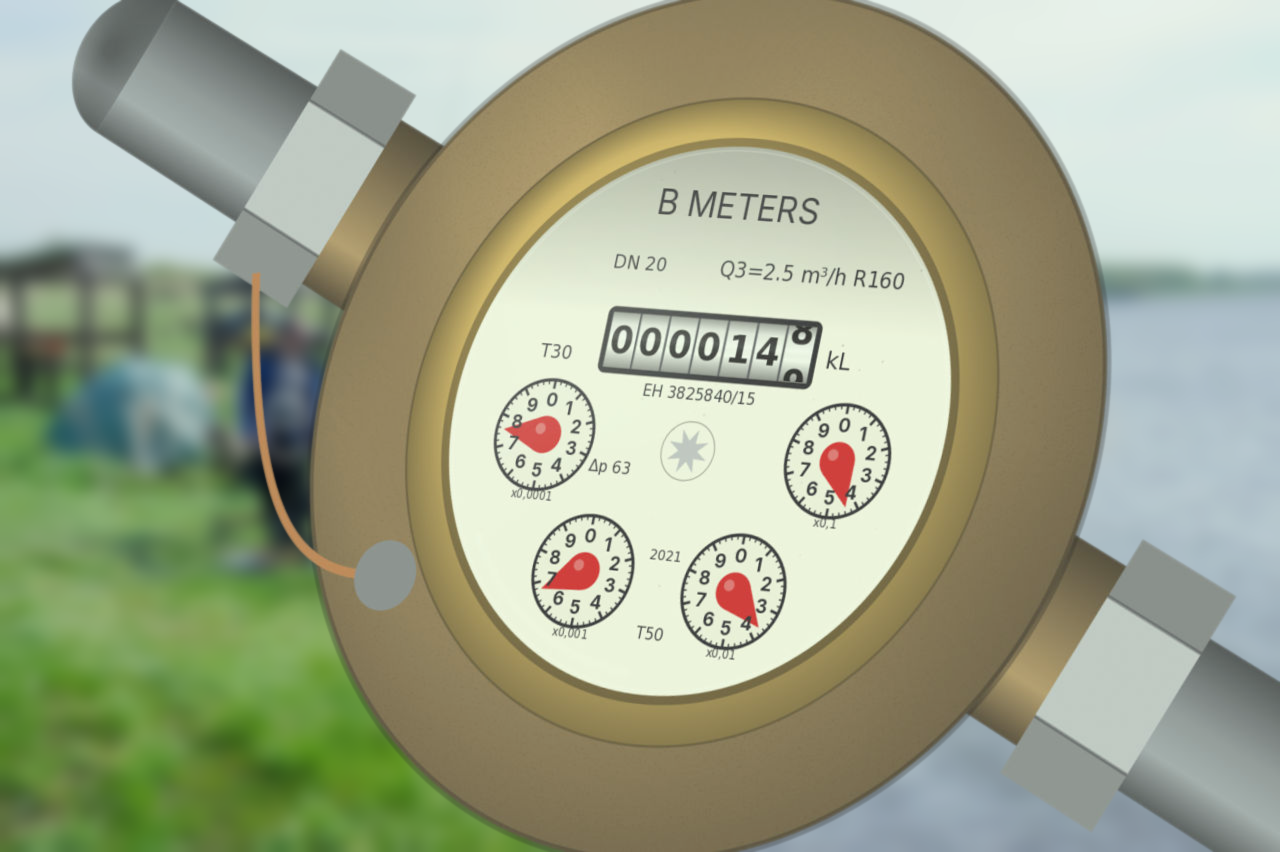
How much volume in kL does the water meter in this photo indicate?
148.4367 kL
